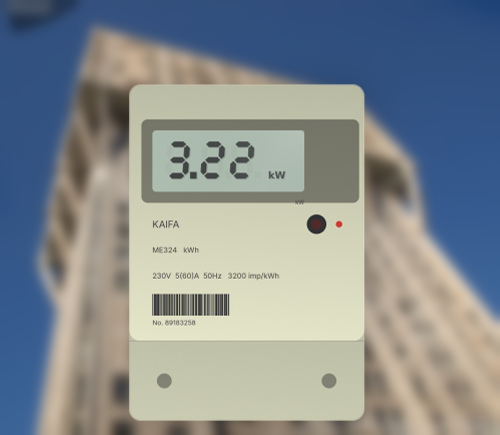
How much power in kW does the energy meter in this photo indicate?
3.22 kW
